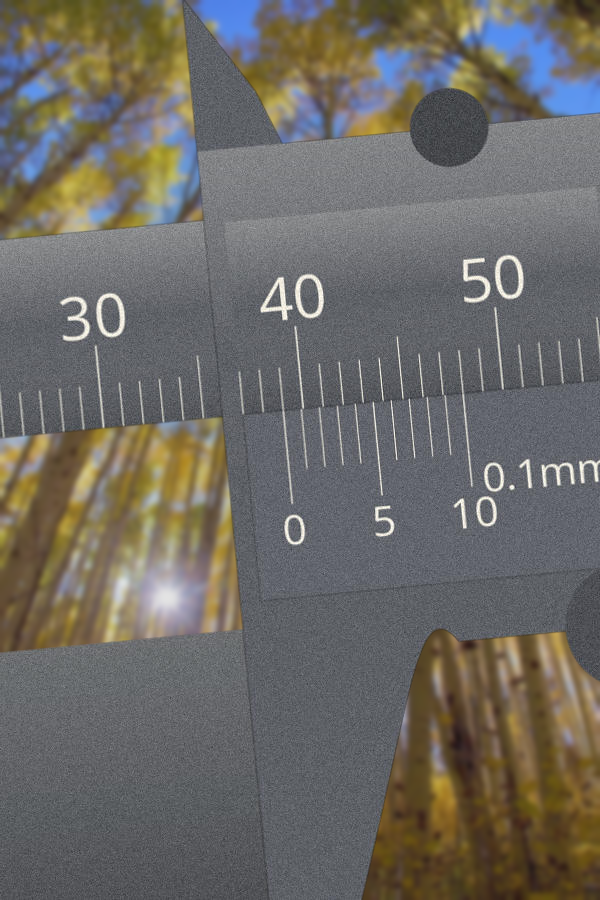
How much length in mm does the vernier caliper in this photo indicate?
39.0 mm
